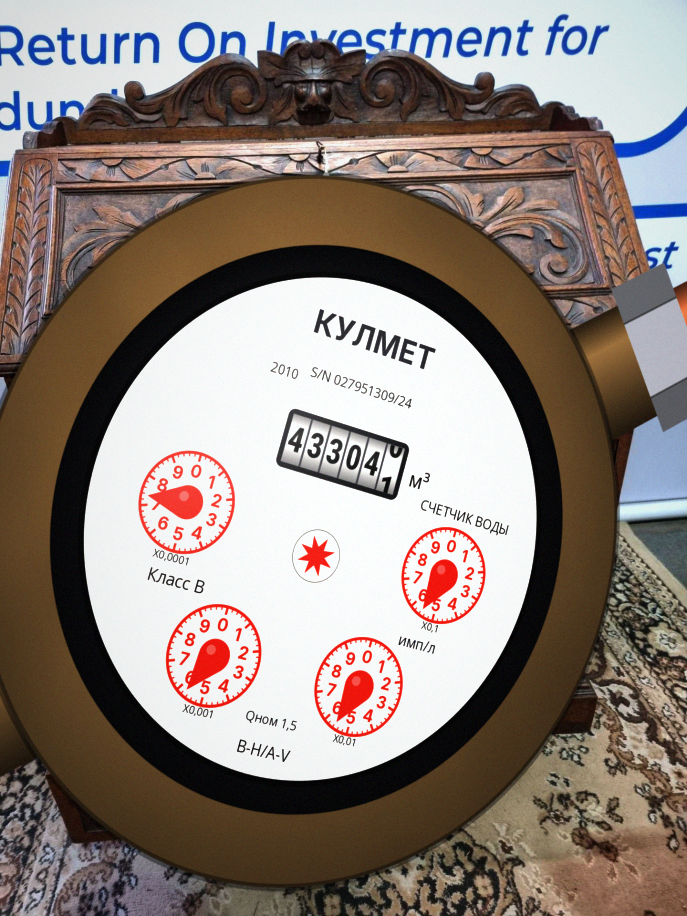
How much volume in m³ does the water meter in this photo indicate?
433040.5557 m³
